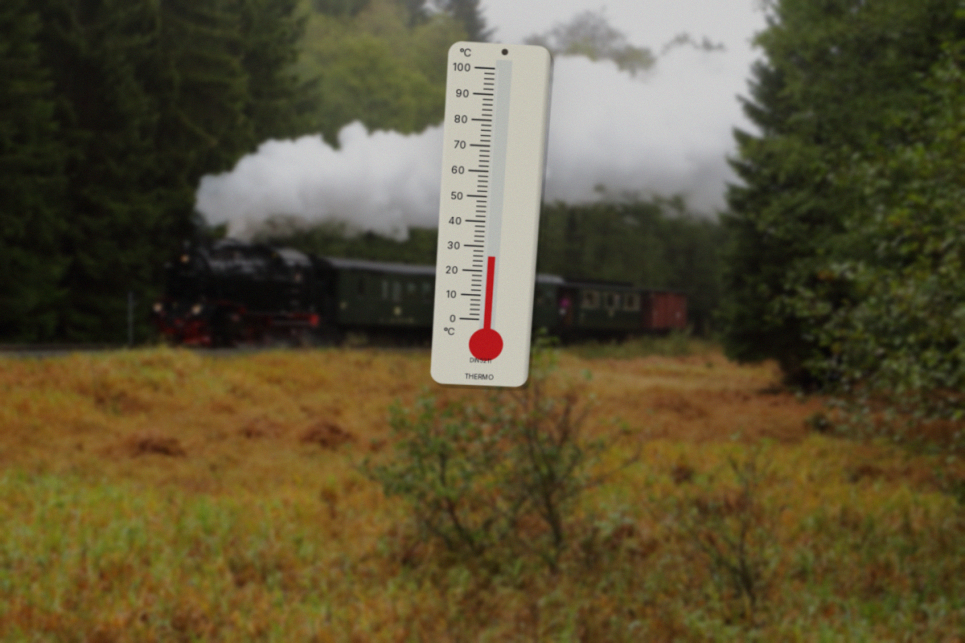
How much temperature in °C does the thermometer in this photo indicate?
26 °C
